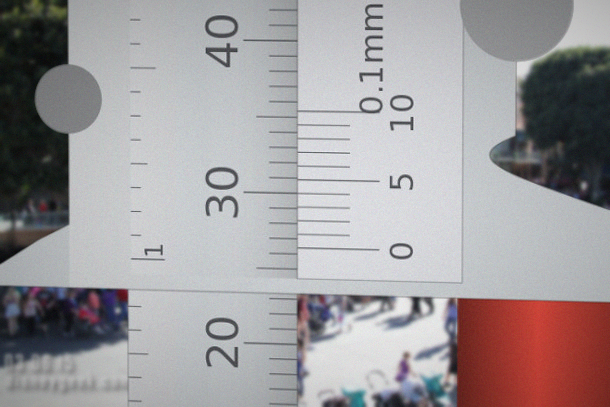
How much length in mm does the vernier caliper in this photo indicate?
26.4 mm
